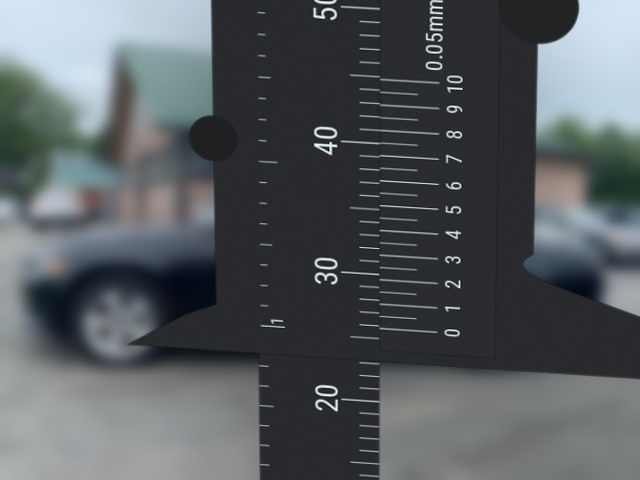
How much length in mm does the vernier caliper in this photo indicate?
25.8 mm
